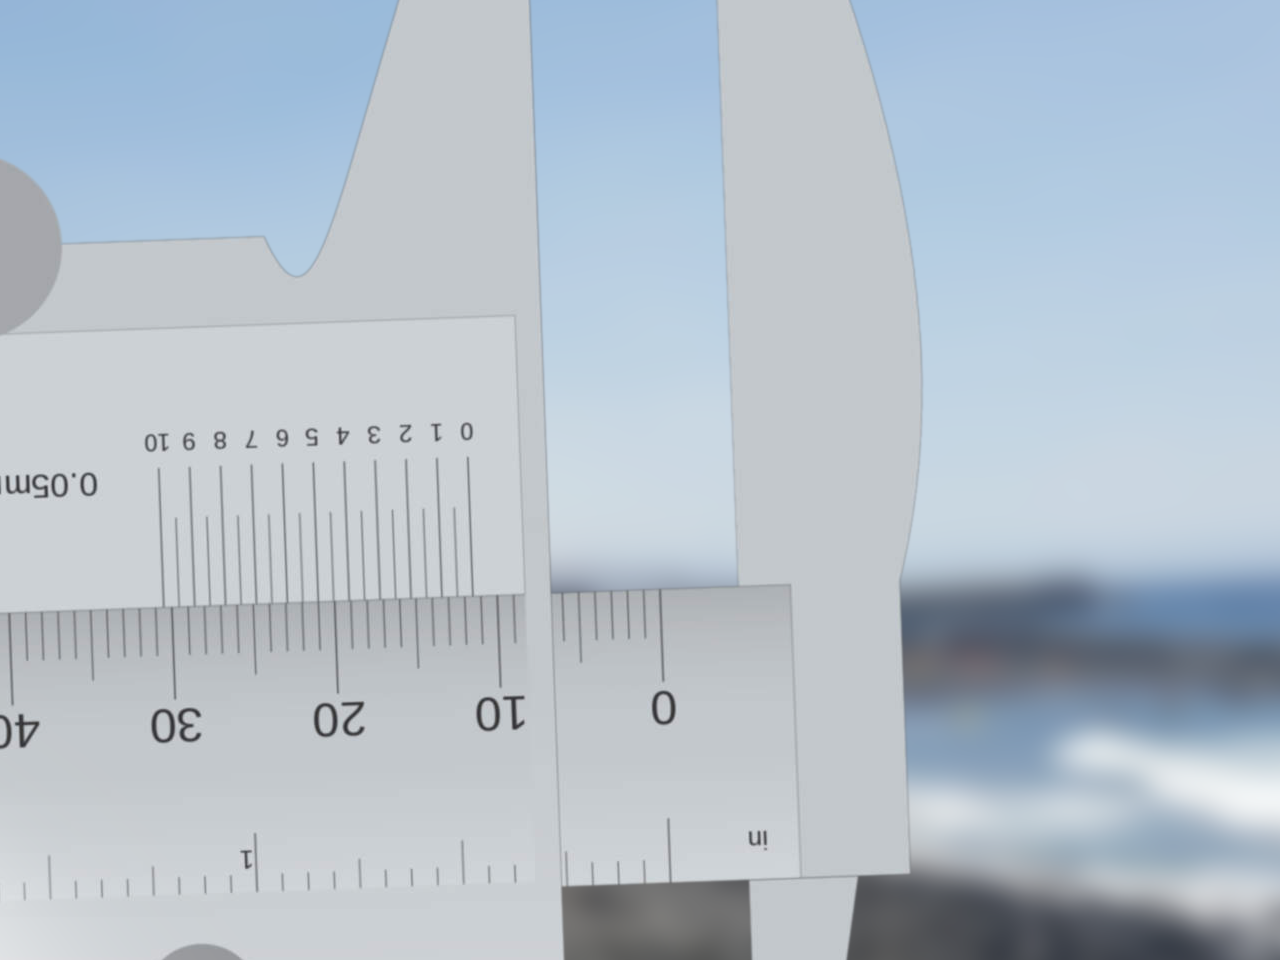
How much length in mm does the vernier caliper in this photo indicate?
11.5 mm
